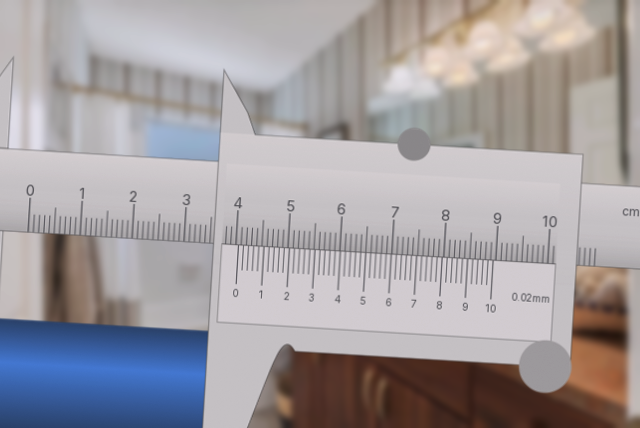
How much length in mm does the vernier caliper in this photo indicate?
40.5 mm
